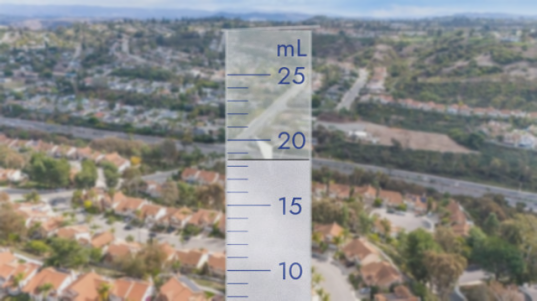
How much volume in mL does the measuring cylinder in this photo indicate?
18.5 mL
